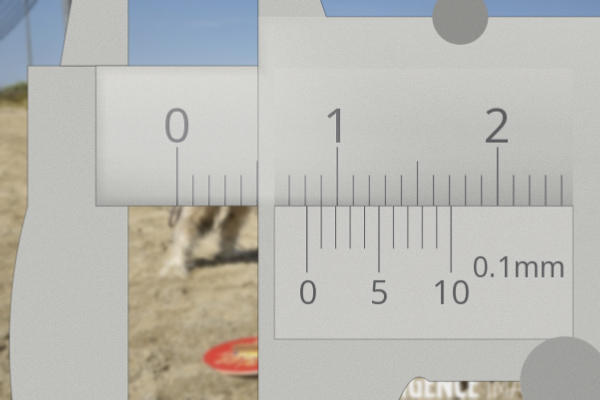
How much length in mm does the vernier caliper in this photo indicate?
8.1 mm
